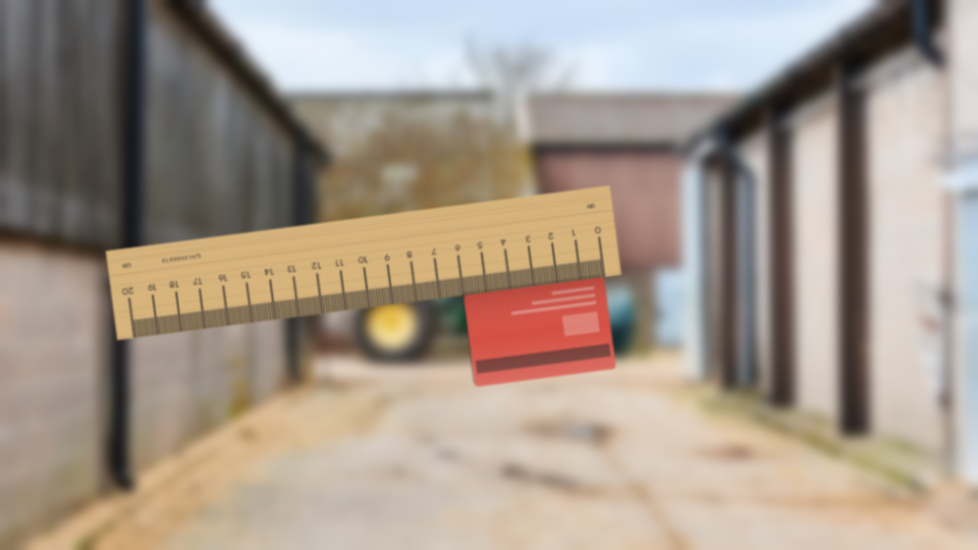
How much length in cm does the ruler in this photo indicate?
6 cm
